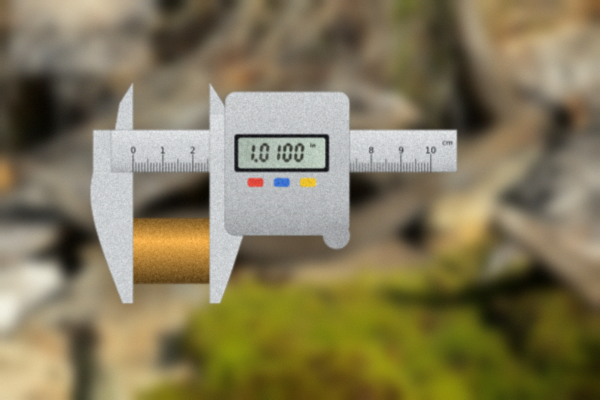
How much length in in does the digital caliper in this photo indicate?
1.0100 in
